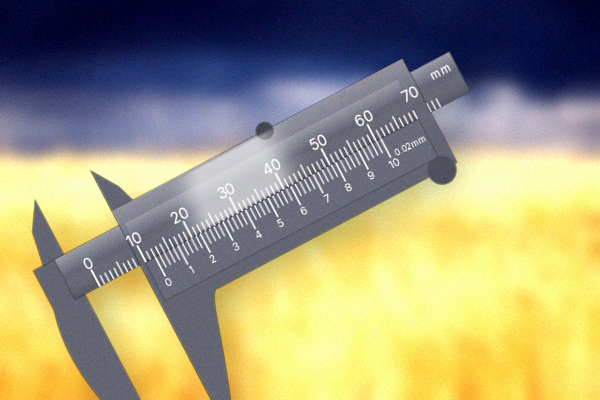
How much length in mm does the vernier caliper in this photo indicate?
12.0 mm
